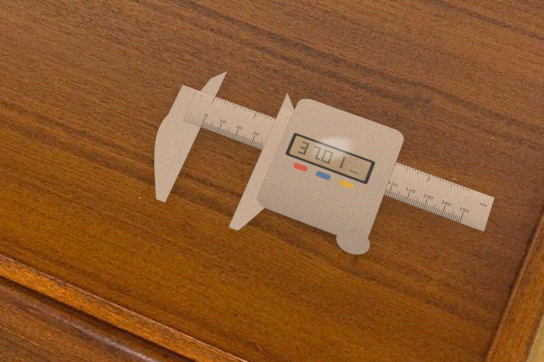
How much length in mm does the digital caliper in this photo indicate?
37.01 mm
